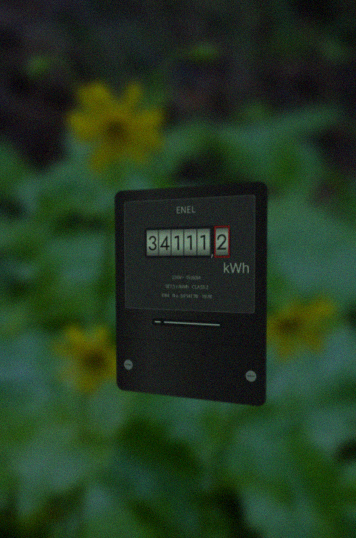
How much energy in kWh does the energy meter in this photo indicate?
34111.2 kWh
